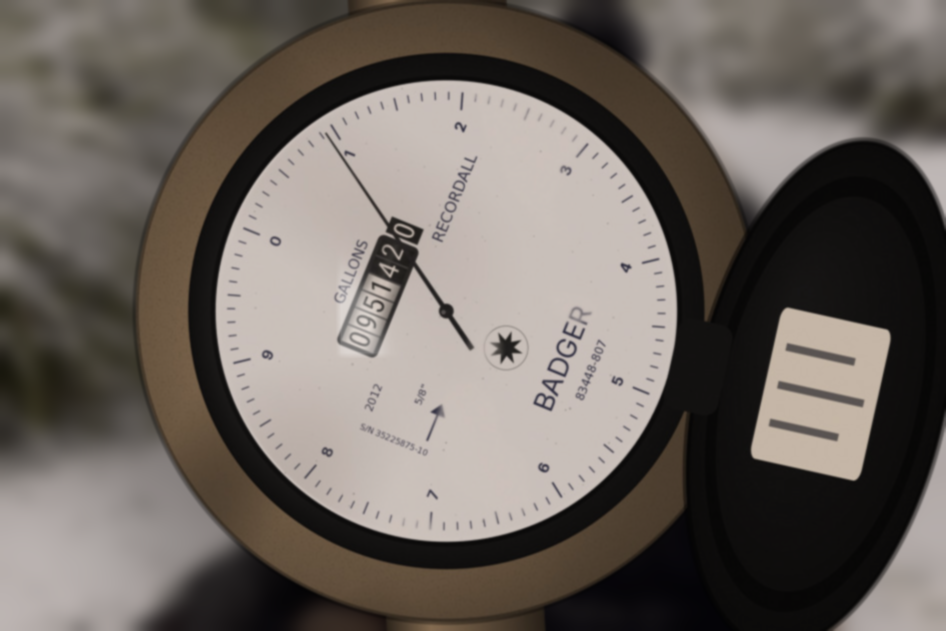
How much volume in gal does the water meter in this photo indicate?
951420.9 gal
